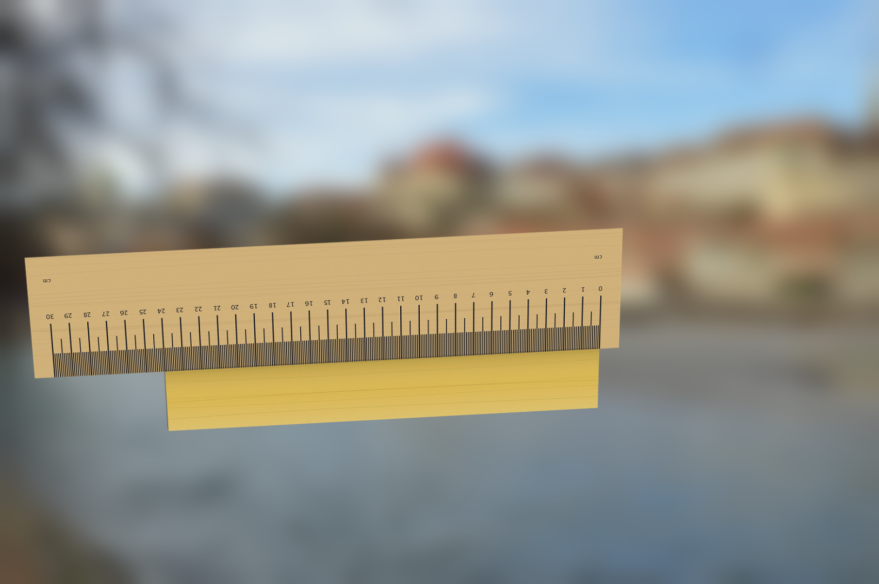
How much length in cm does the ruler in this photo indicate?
24 cm
